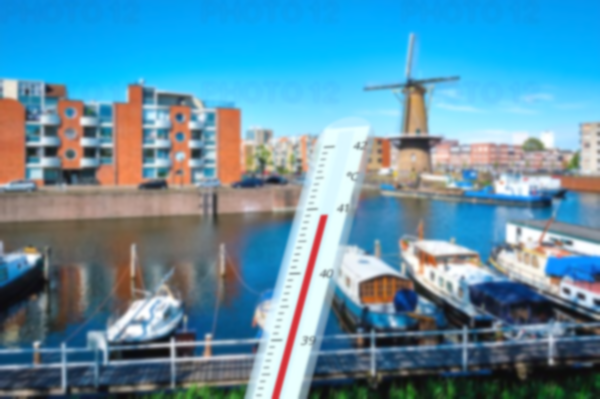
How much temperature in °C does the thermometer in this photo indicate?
40.9 °C
